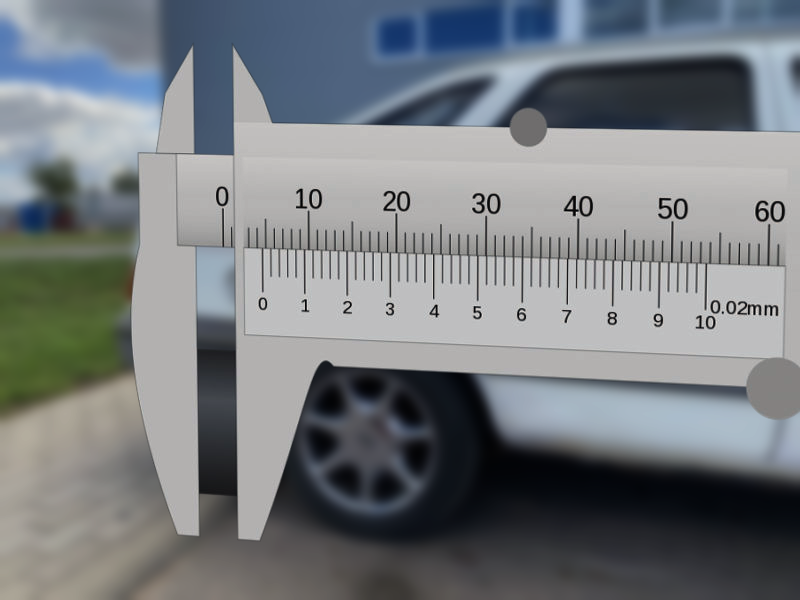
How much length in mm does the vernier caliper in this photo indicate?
4.6 mm
